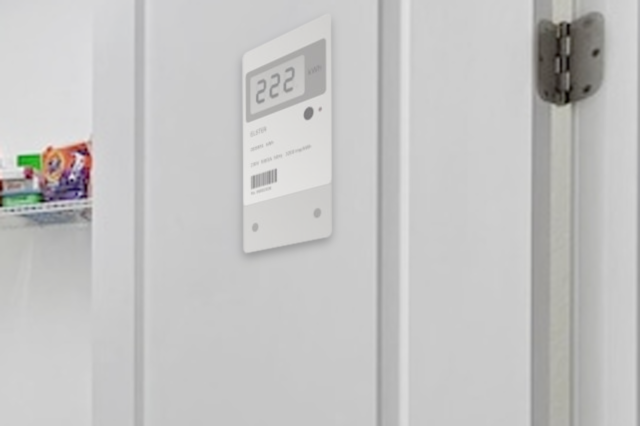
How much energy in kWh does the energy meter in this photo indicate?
222 kWh
